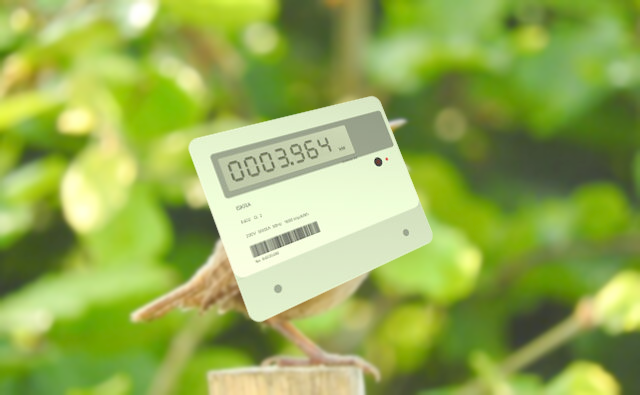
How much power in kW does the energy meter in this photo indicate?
3.964 kW
